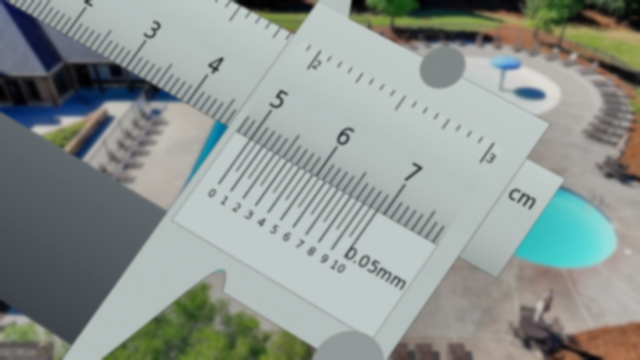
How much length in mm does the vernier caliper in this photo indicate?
50.0 mm
